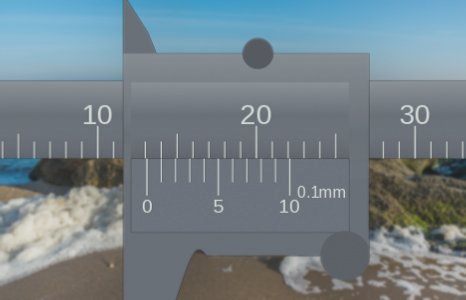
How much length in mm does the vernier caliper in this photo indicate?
13.1 mm
